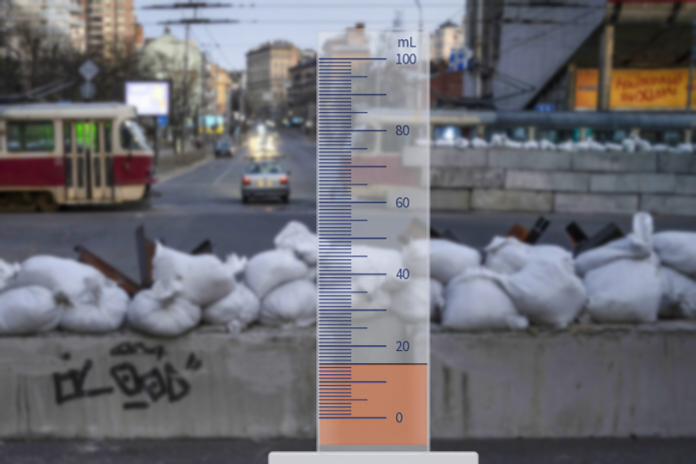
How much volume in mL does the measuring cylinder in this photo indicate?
15 mL
